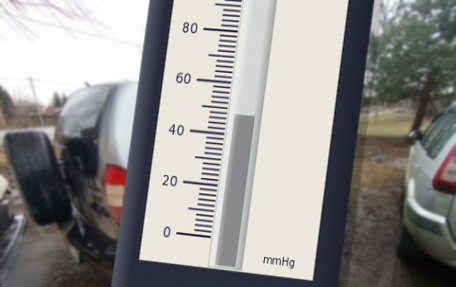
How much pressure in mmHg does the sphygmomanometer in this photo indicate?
48 mmHg
